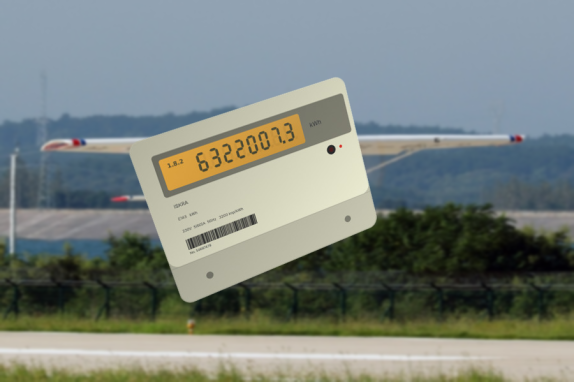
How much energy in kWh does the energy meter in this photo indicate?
6322007.3 kWh
